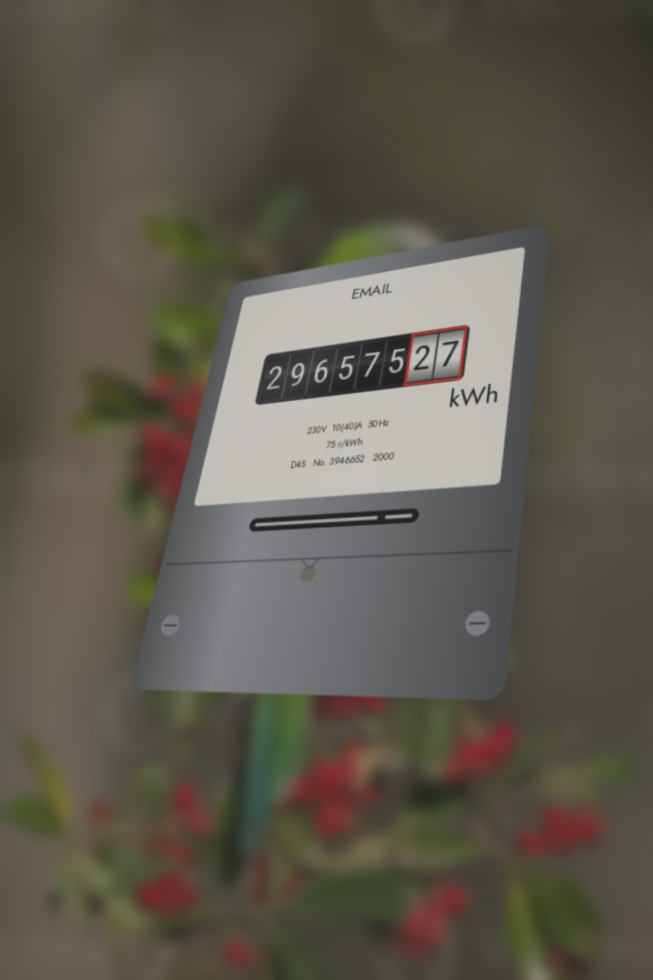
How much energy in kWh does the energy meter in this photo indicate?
296575.27 kWh
